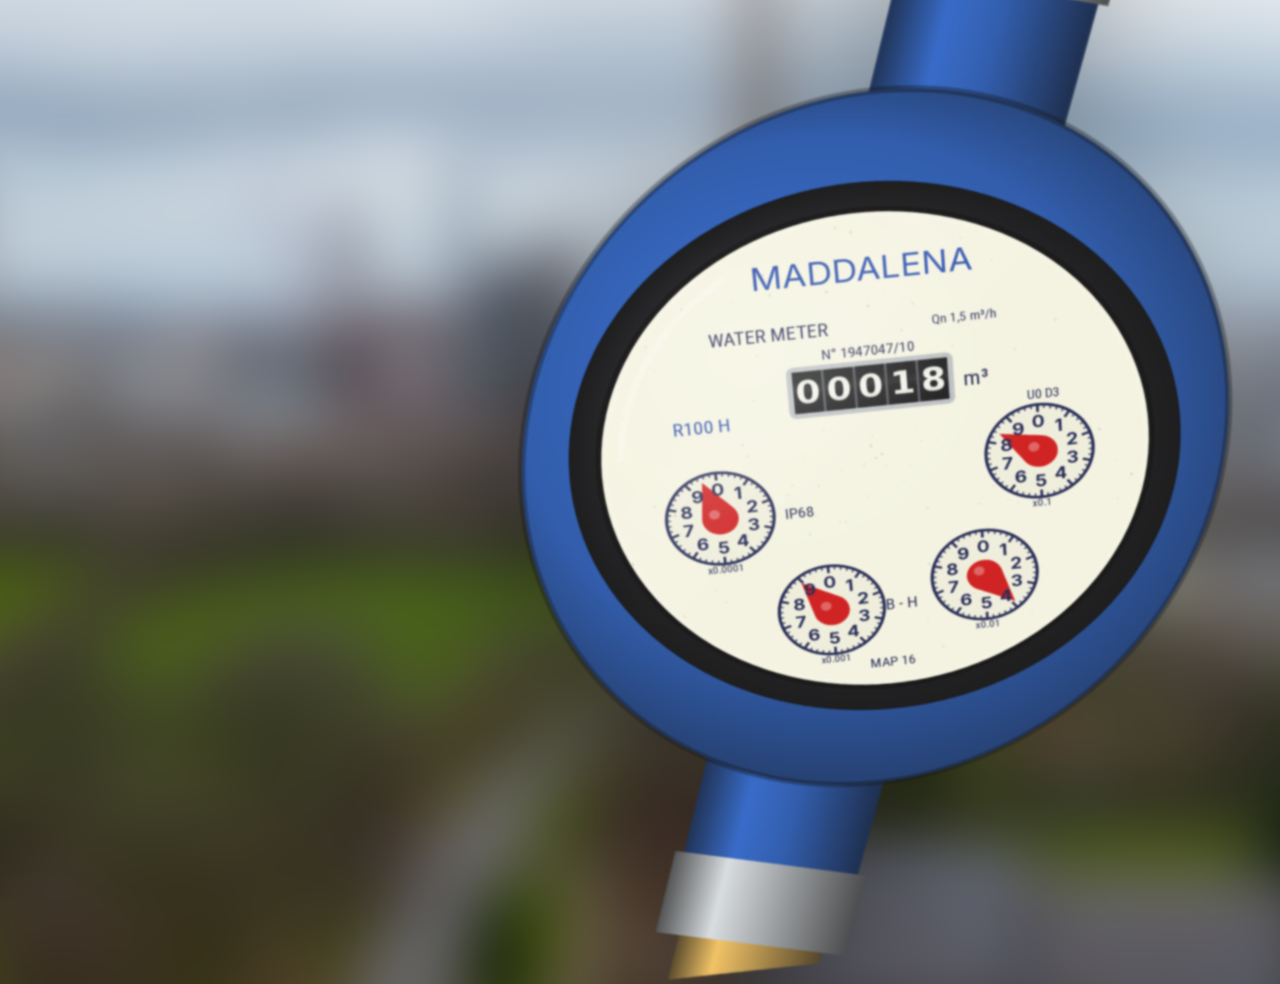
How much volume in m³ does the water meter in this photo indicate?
18.8389 m³
